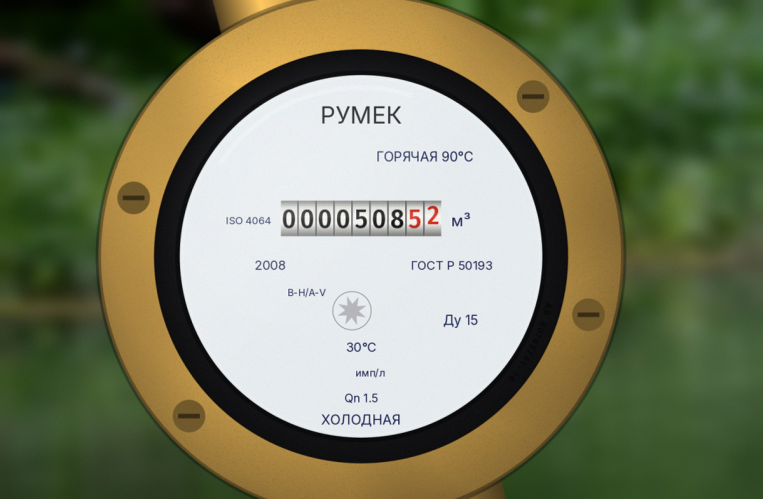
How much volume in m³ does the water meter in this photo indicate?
508.52 m³
